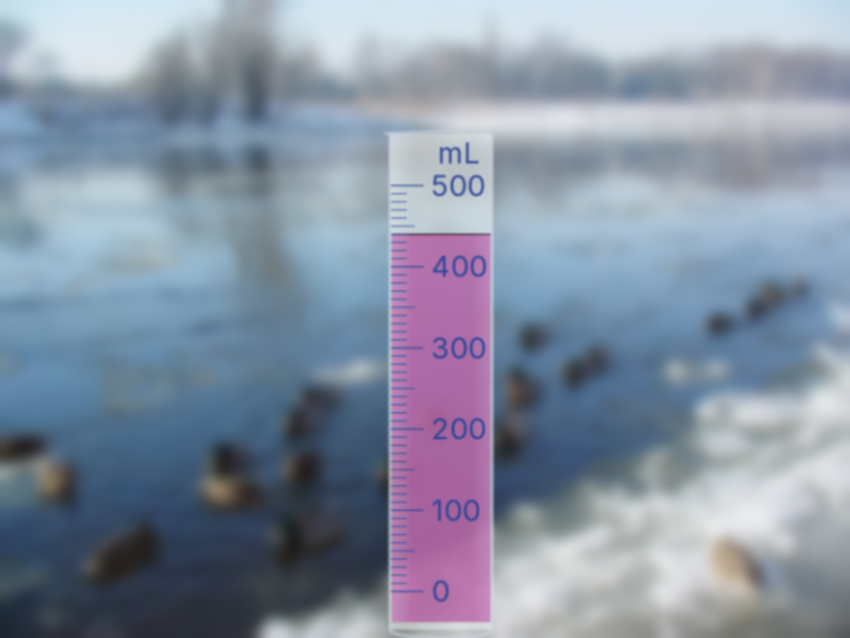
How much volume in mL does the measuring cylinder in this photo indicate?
440 mL
